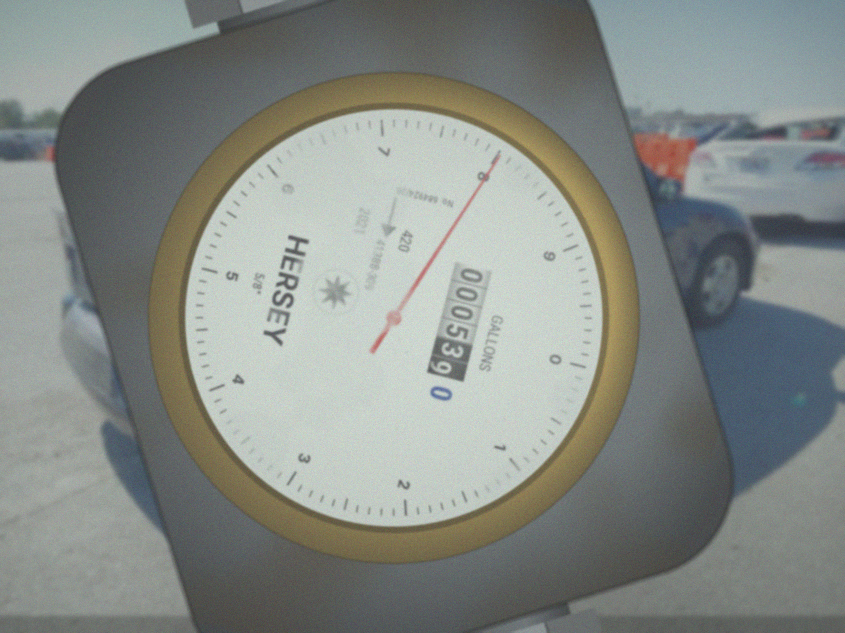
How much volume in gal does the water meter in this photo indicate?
5388.0 gal
